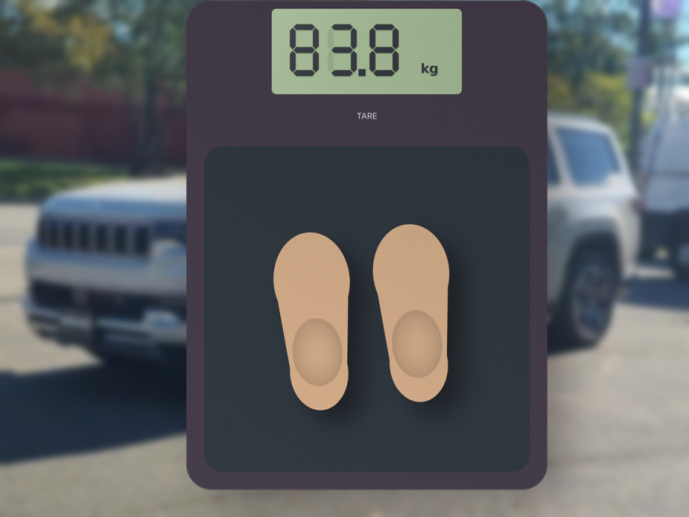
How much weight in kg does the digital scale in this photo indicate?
83.8 kg
